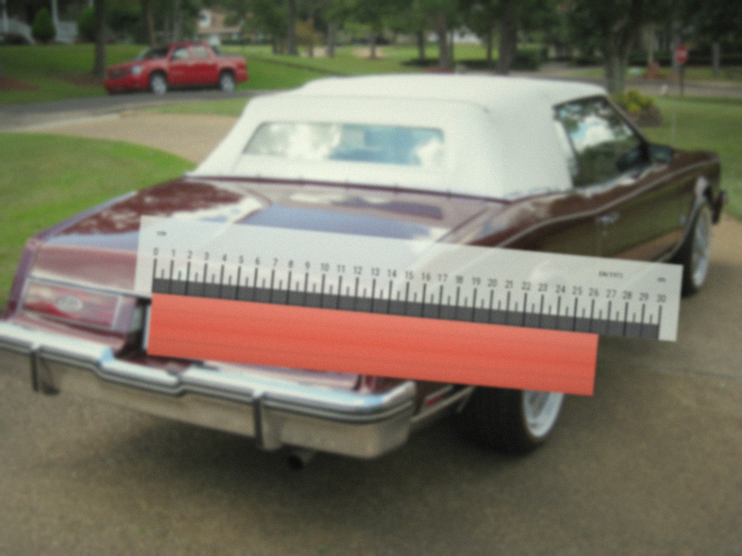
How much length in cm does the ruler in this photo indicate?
26.5 cm
